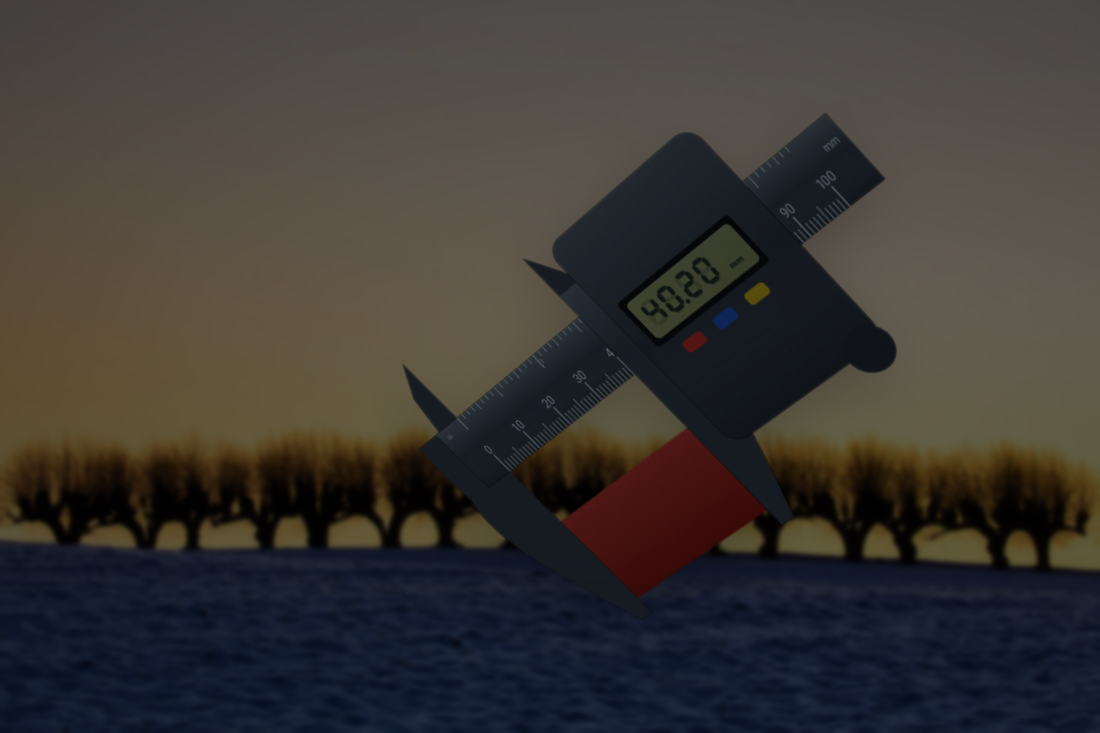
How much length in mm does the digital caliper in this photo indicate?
40.20 mm
